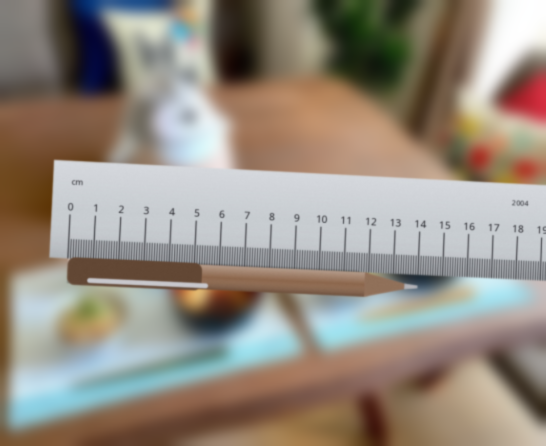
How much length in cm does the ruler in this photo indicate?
14 cm
